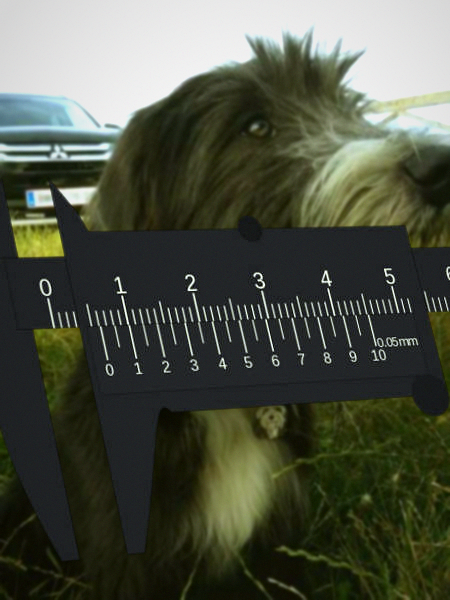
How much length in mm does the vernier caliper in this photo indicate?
6.2 mm
